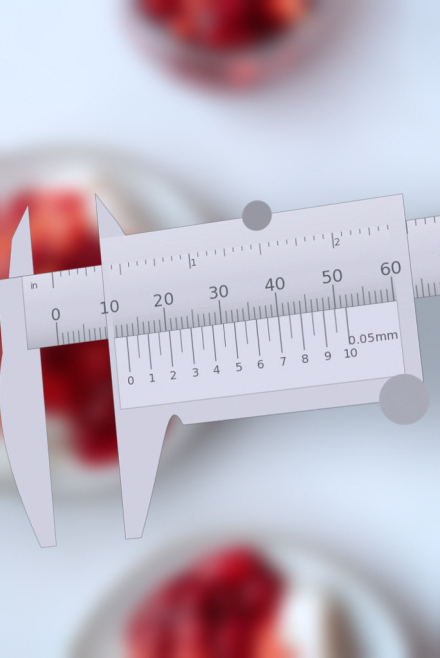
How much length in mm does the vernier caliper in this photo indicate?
12.8 mm
